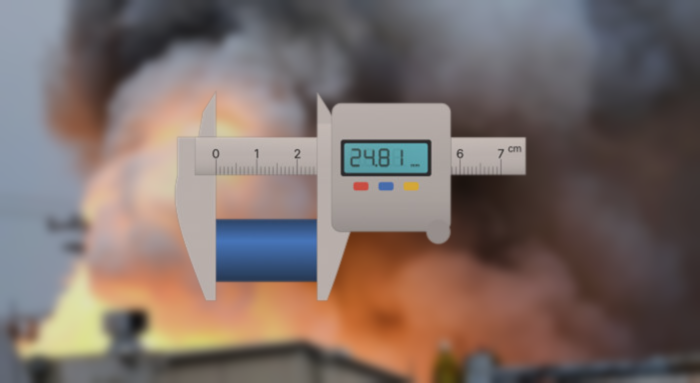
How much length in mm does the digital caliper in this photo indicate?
24.81 mm
